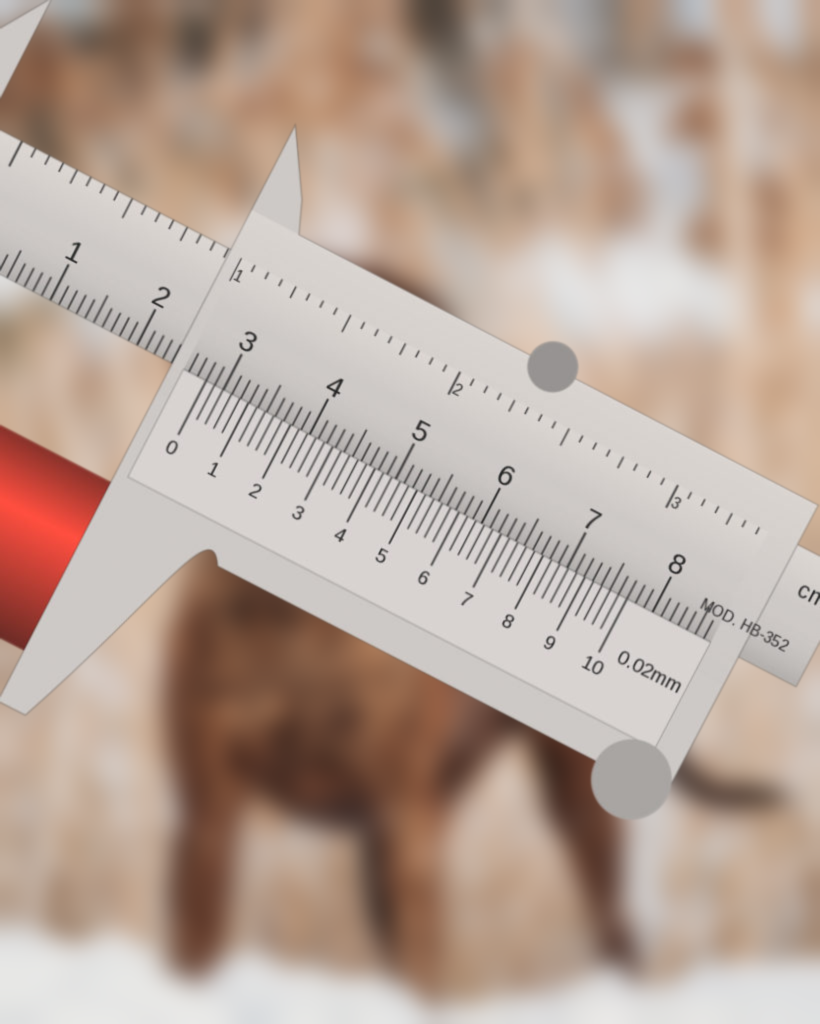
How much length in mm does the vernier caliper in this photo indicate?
28.0 mm
